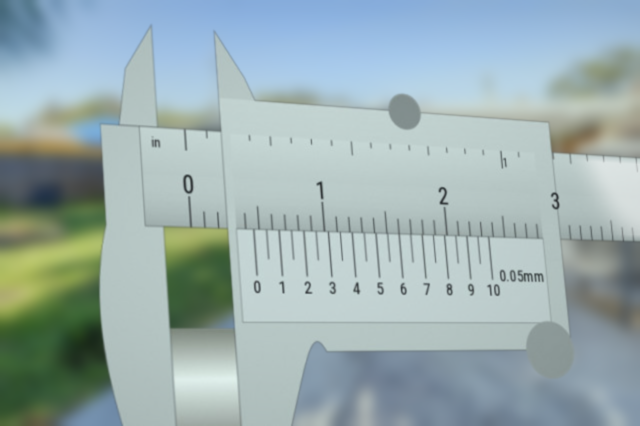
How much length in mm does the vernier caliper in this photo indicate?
4.6 mm
